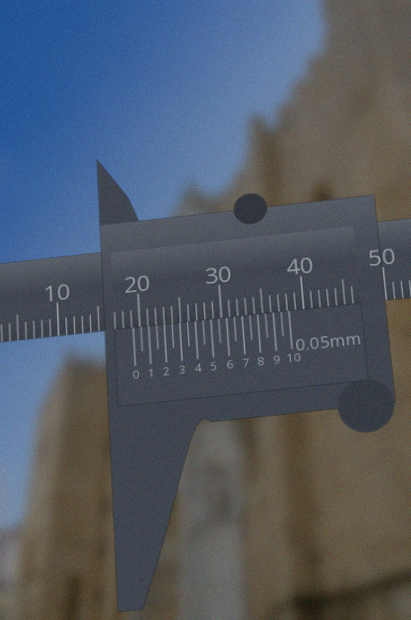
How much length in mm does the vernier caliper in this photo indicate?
19.2 mm
